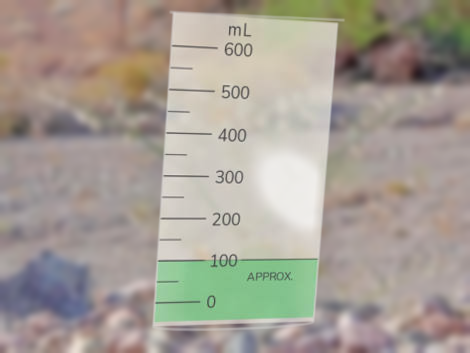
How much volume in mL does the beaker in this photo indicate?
100 mL
